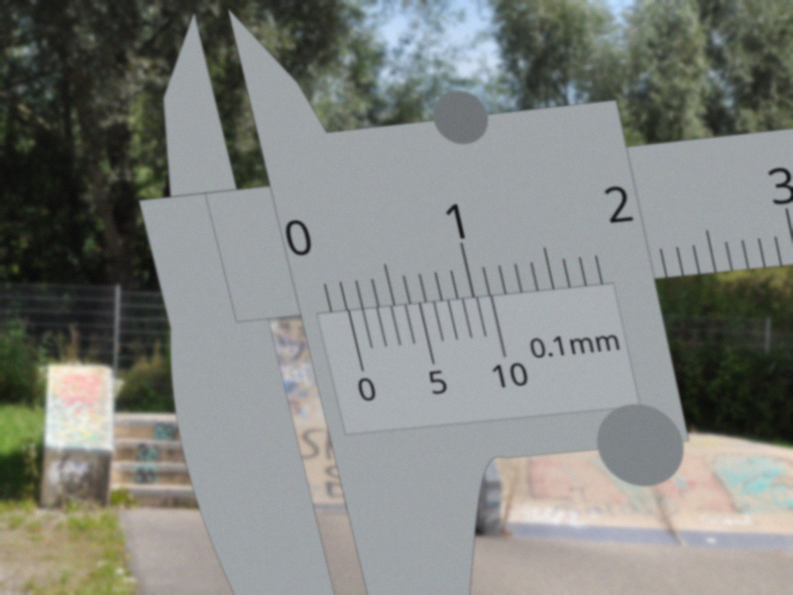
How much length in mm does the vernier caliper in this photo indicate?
2.1 mm
